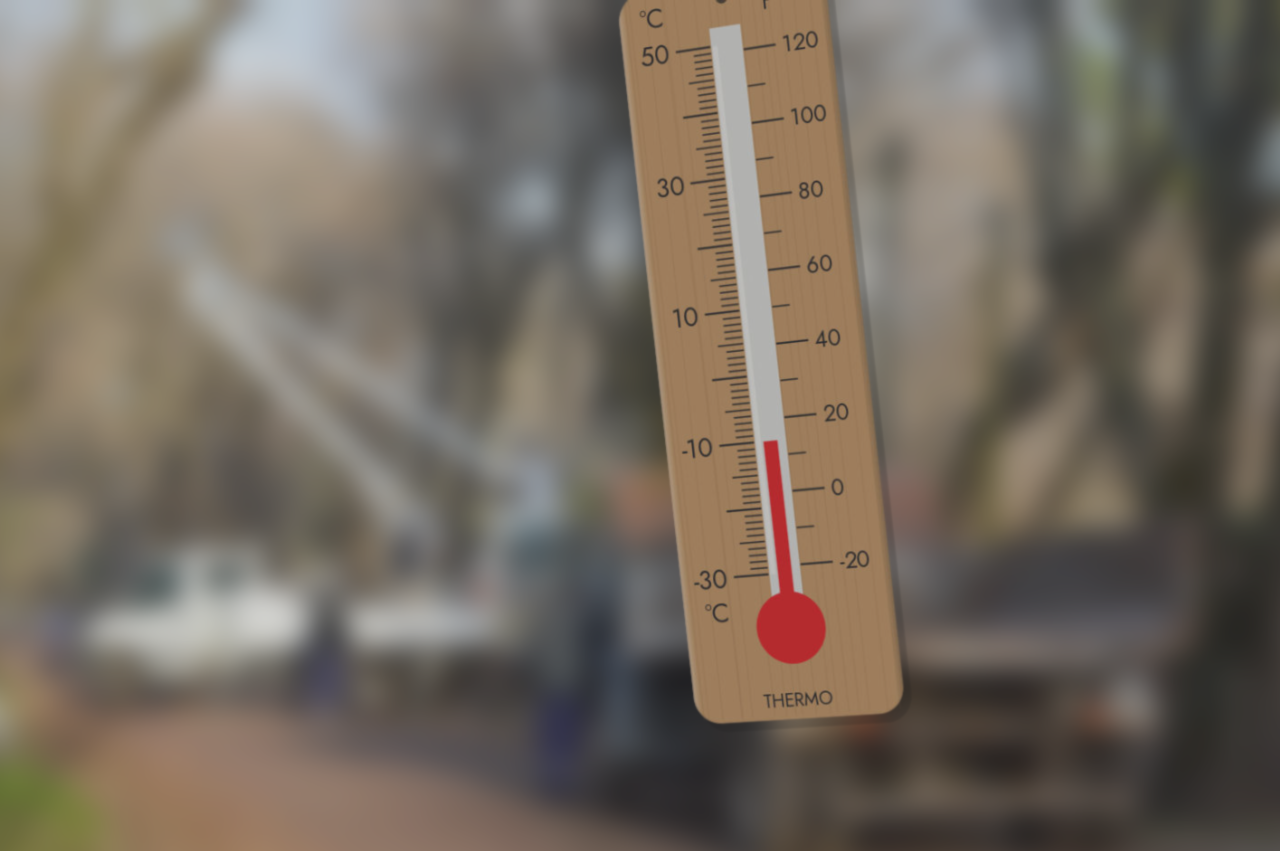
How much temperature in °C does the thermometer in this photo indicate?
-10 °C
